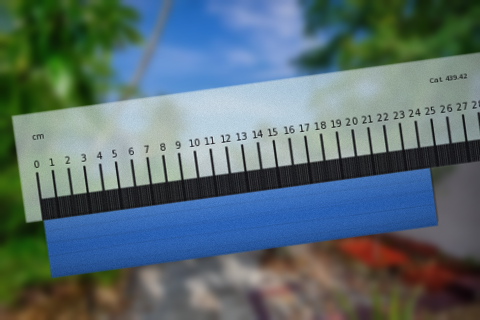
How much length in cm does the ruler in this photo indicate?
24.5 cm
